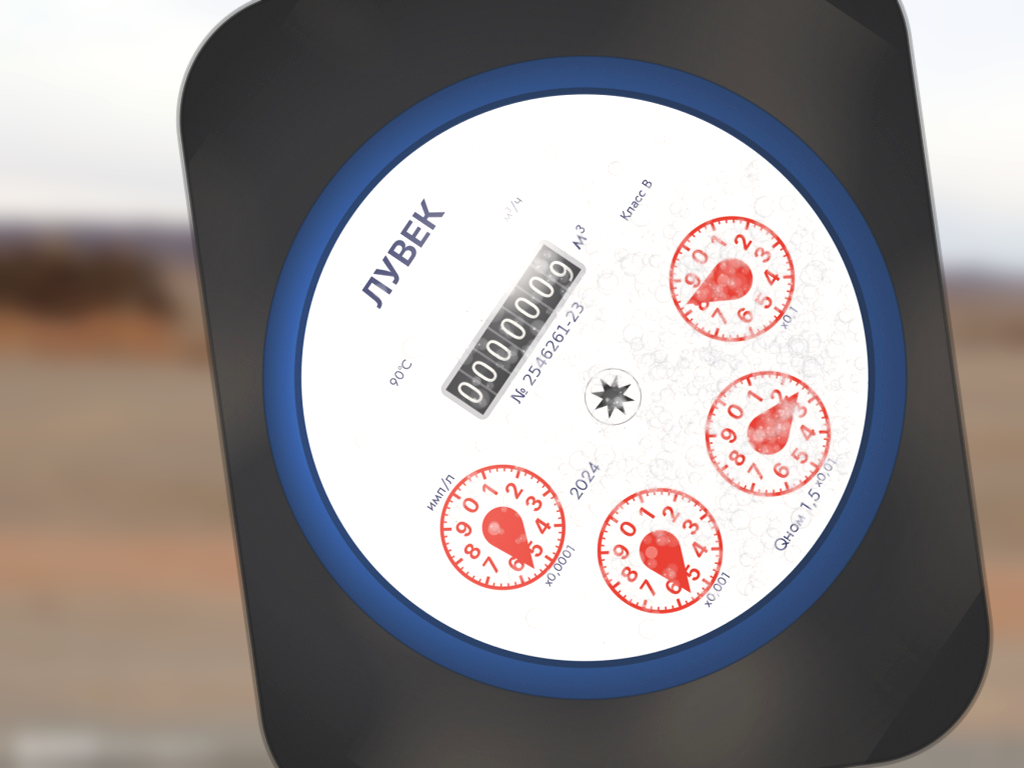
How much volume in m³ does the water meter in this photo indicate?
8.8255 m³
